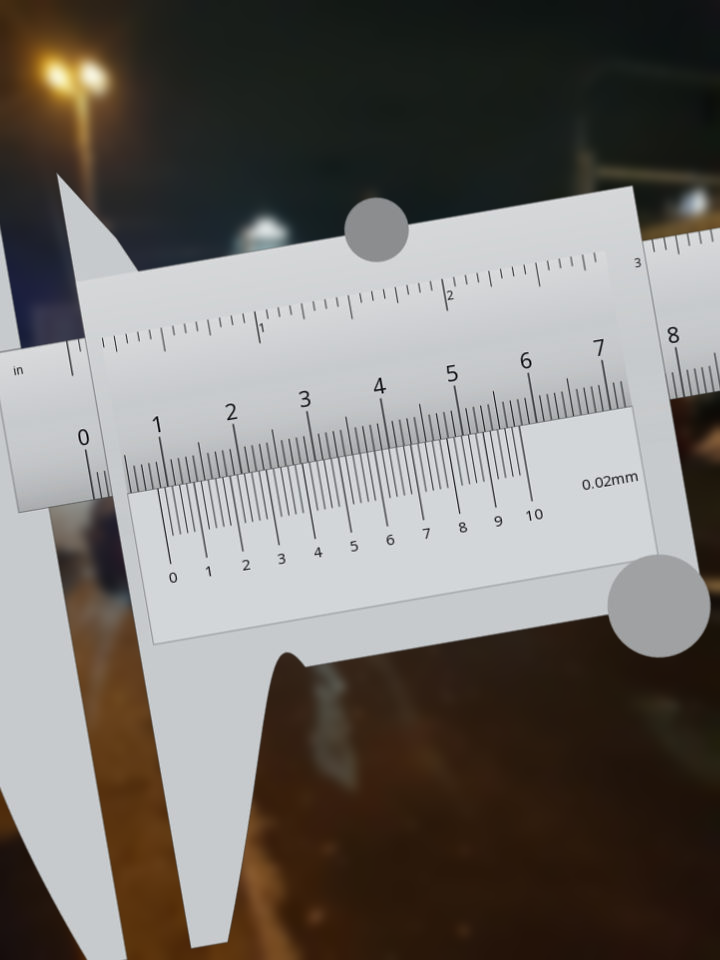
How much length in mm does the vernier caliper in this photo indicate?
8.6 mm
